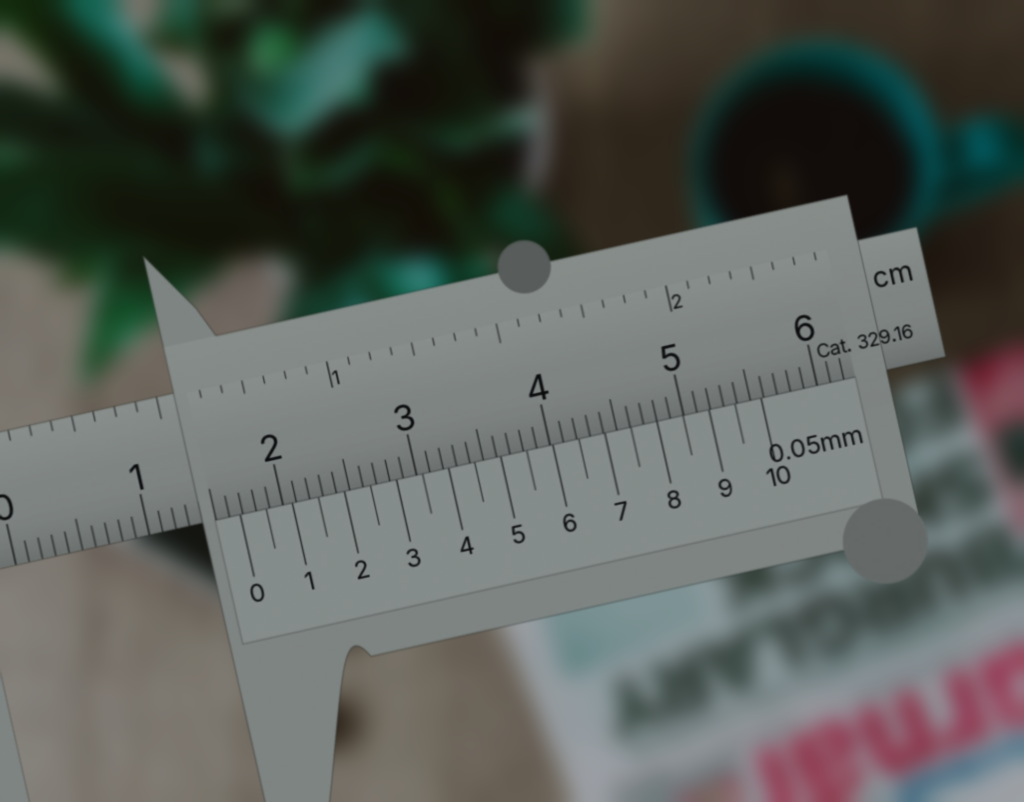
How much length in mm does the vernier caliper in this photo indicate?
16.8 mm
